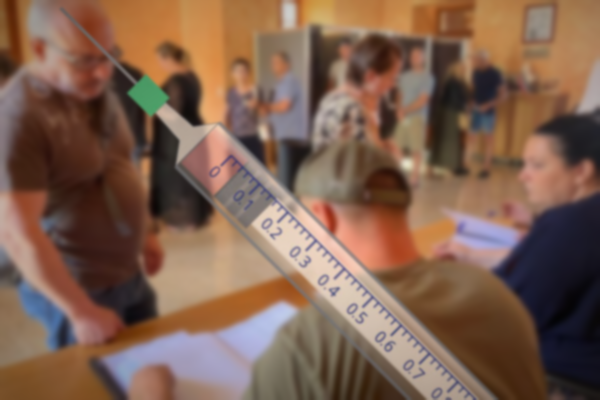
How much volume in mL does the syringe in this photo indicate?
0.04 mL
